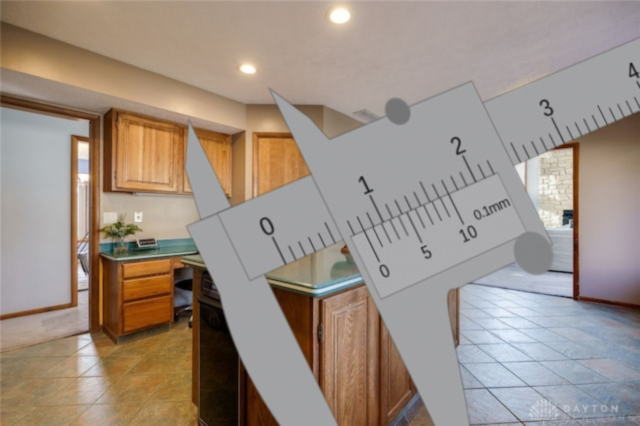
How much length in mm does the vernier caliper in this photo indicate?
8.0 mm
